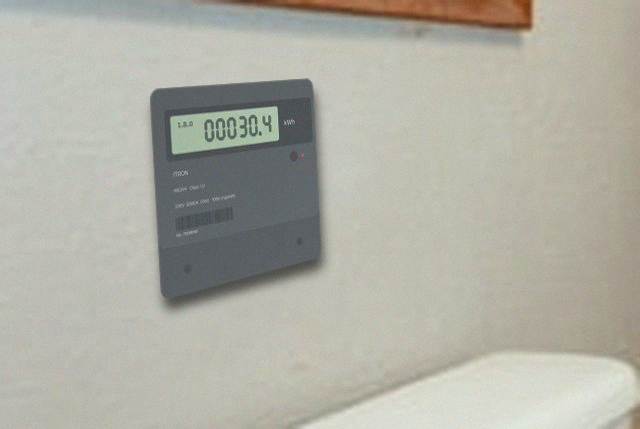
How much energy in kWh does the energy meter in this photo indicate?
30.4 kWh
